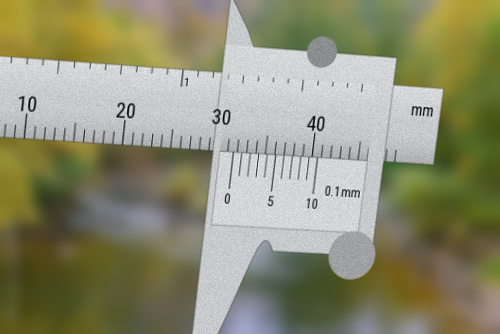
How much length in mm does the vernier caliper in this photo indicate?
31.6 mm
